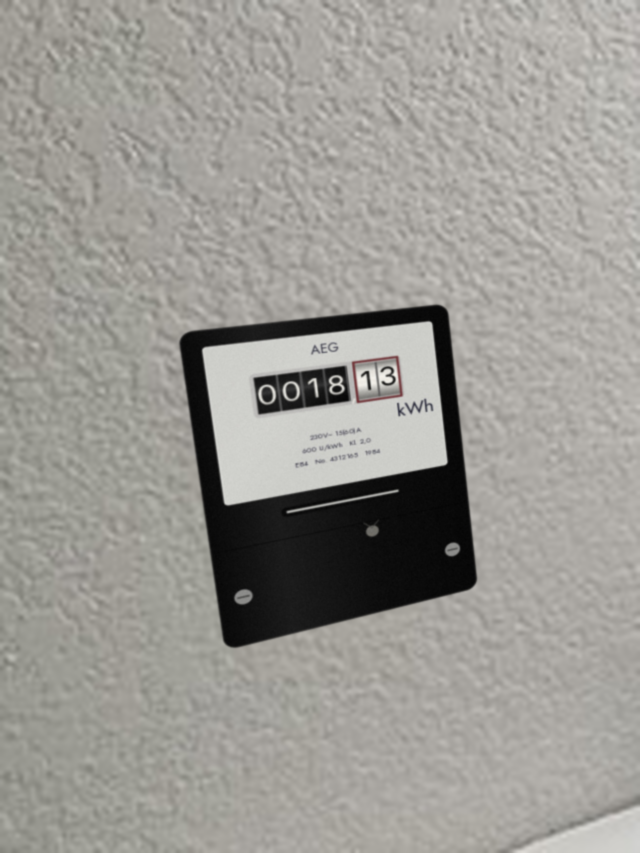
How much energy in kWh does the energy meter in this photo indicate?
18.13 kWh
